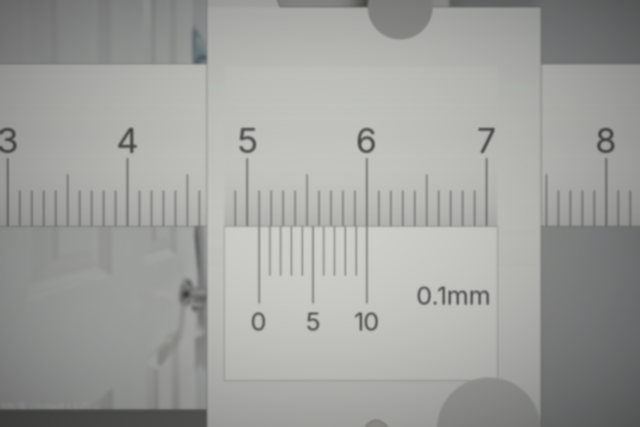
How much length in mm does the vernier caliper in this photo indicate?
51.0 mm
